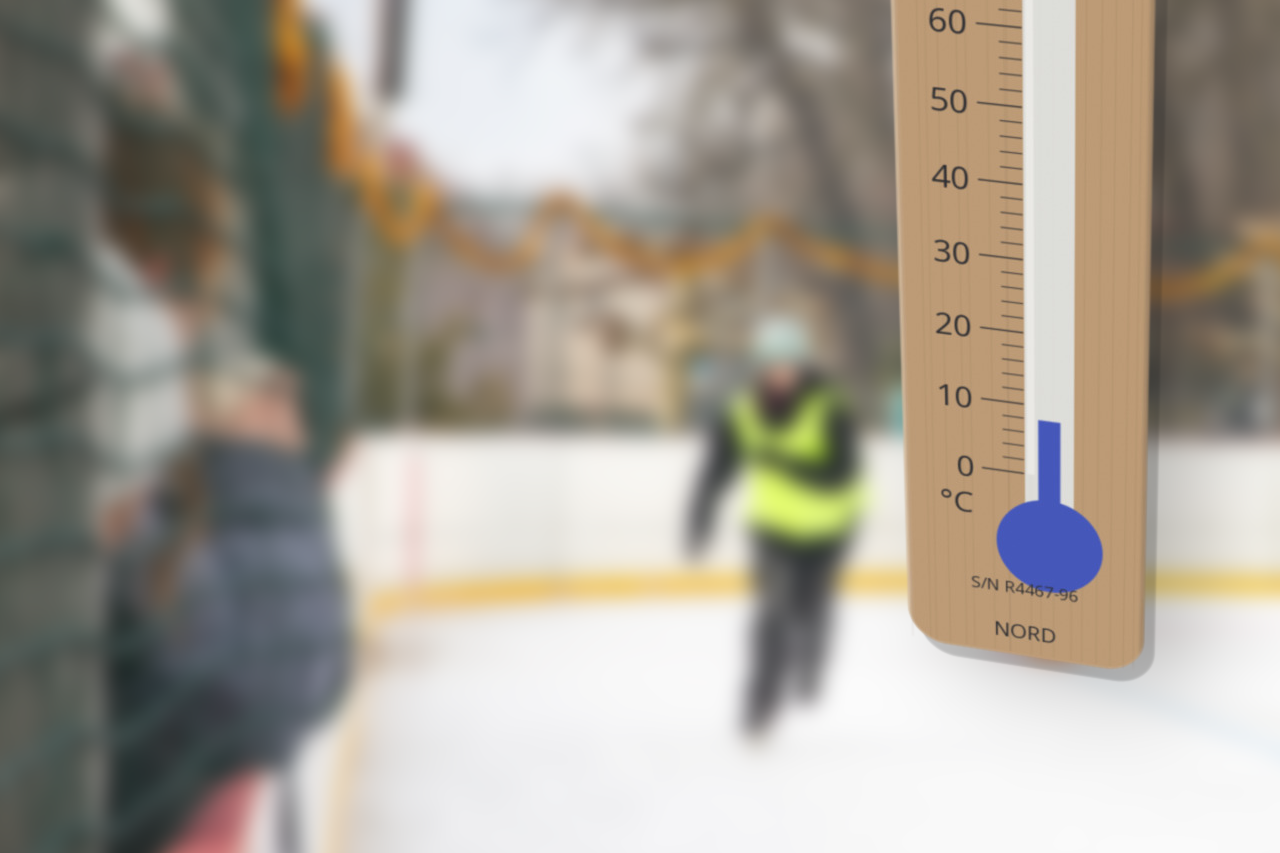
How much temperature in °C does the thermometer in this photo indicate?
8 °C
